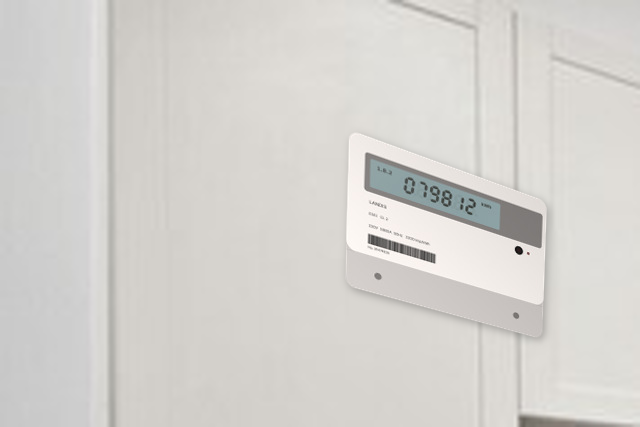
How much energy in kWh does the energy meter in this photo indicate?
79812 kWh
